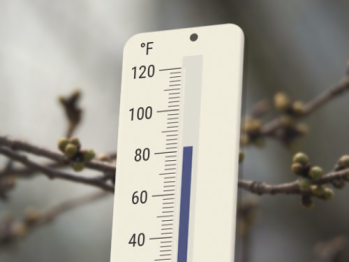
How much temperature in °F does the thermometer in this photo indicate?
82 °F
